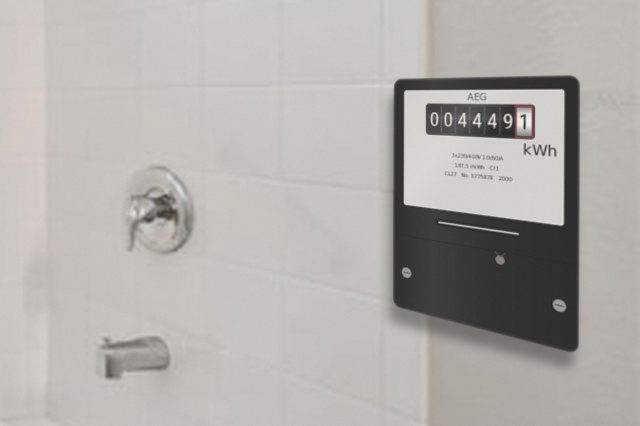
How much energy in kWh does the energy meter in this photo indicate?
4449.1 kWh
